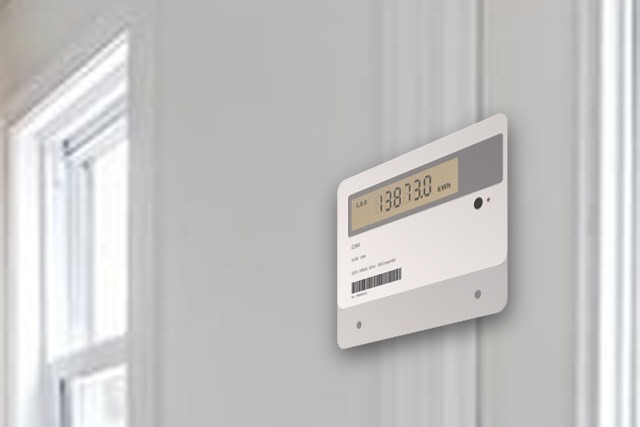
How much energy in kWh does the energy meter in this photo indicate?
13873.0 kWh
